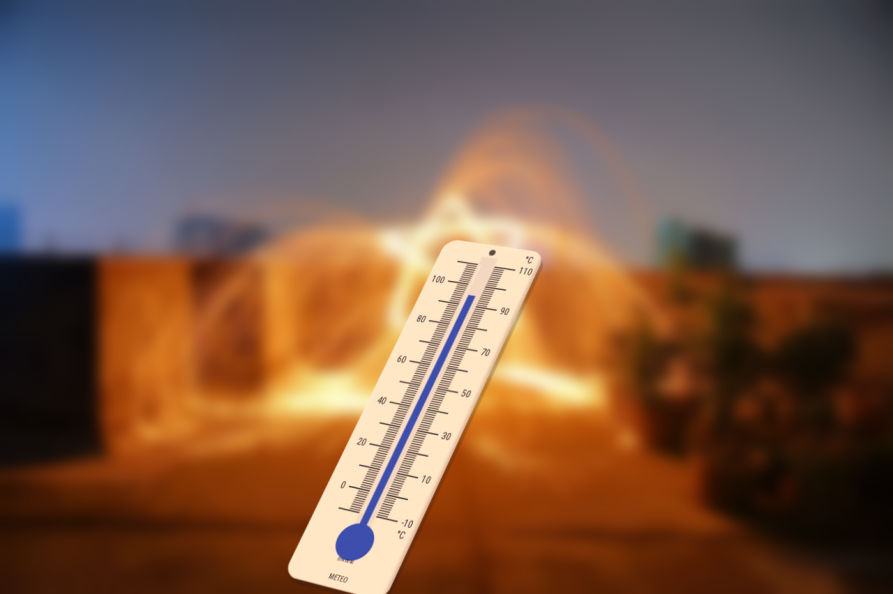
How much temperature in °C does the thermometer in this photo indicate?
95 °C
